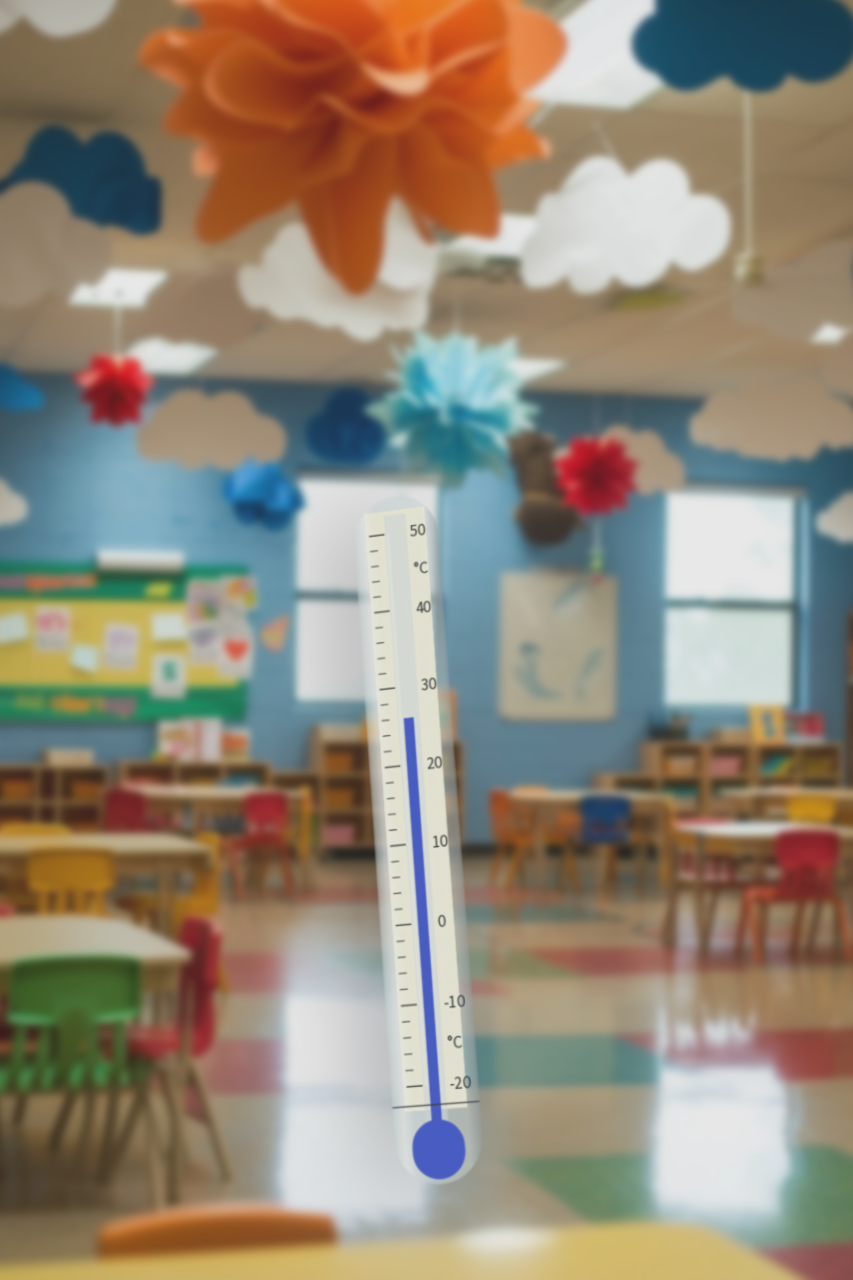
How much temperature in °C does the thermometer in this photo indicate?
26 °C
